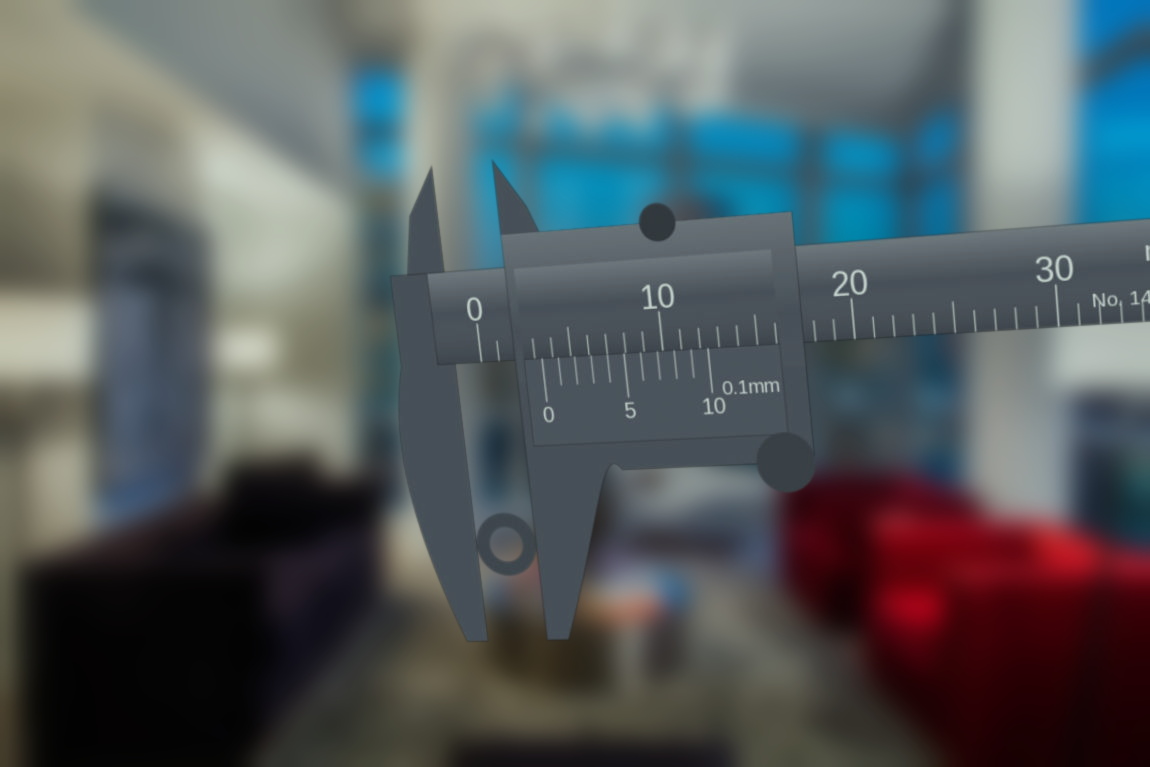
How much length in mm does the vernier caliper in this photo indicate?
3.4 mm
